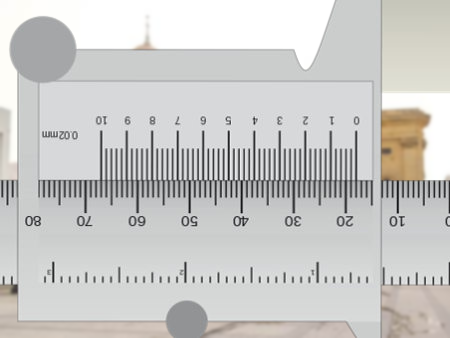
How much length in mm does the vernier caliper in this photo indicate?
18.0 mm
